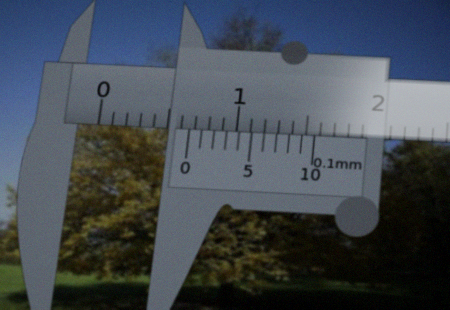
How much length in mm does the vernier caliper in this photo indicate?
6.6 mm
